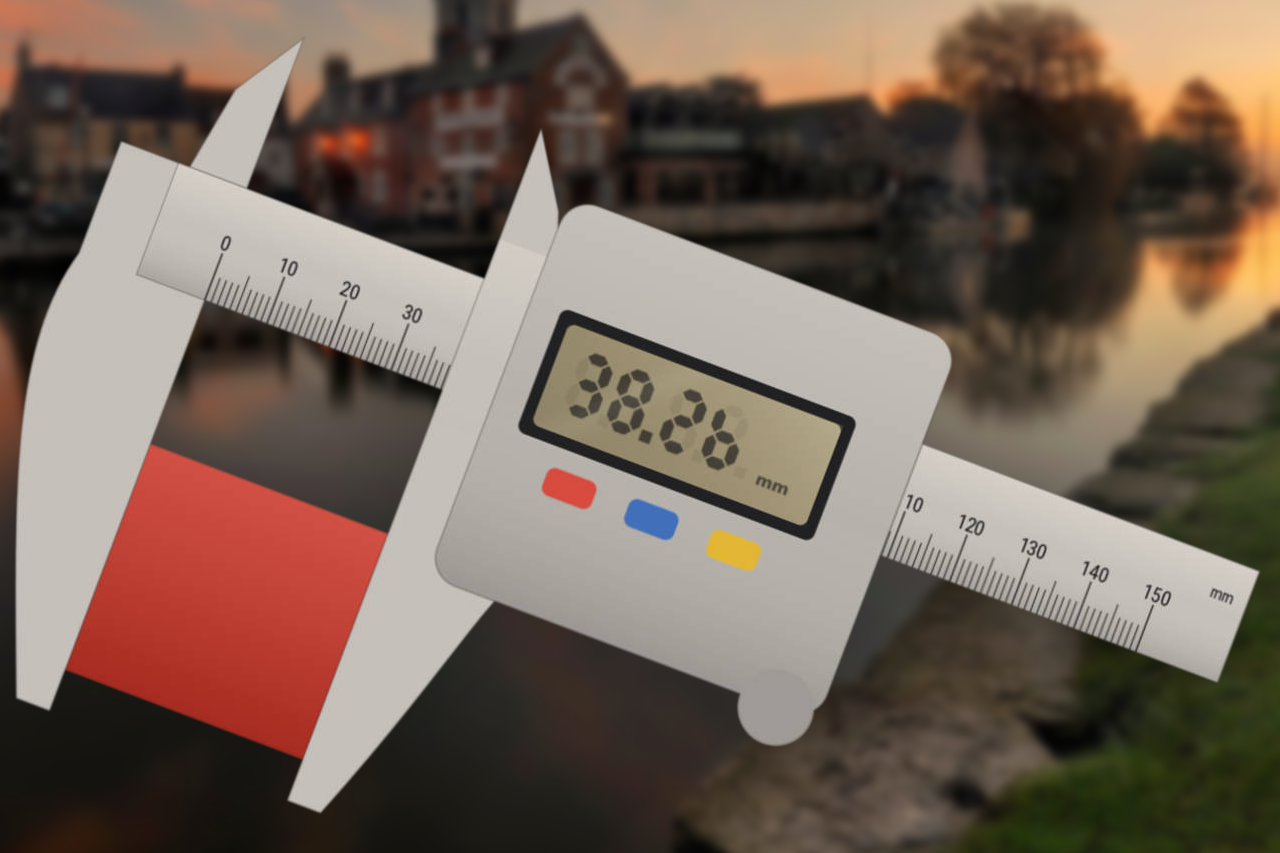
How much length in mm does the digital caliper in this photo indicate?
38.26 mm
